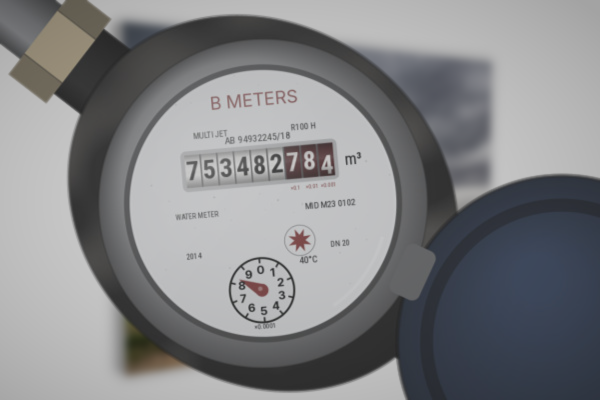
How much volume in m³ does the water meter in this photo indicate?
753482.7838 m³
